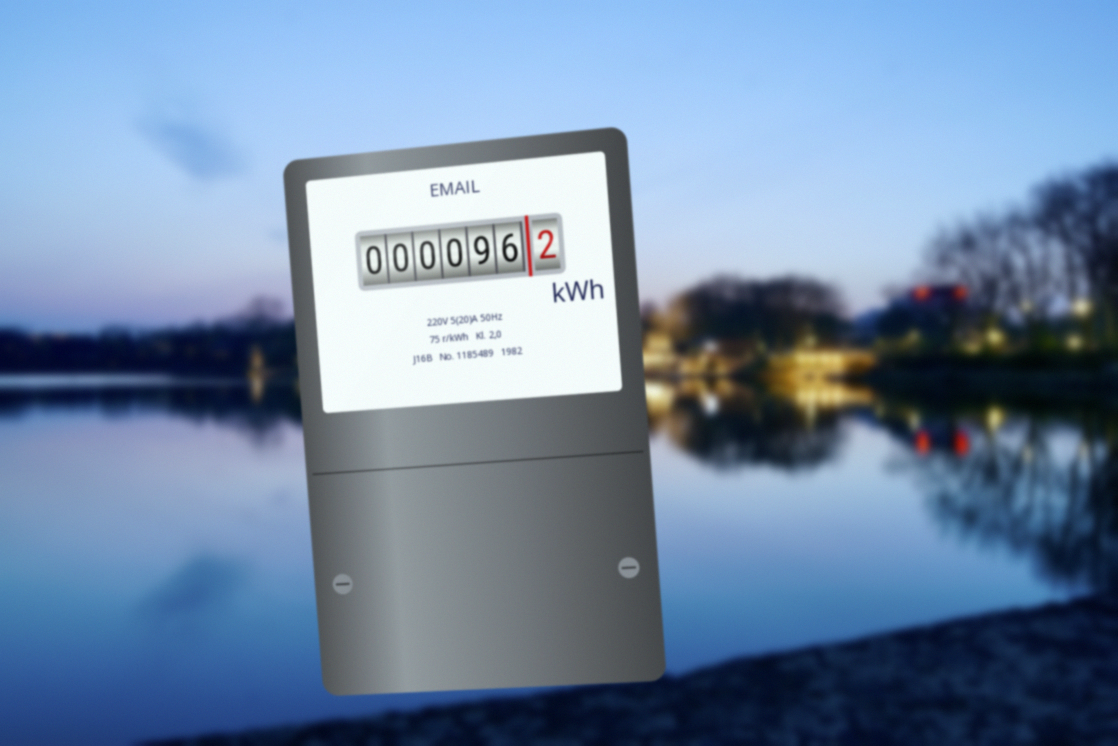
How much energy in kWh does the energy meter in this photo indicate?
96.2 kWh
